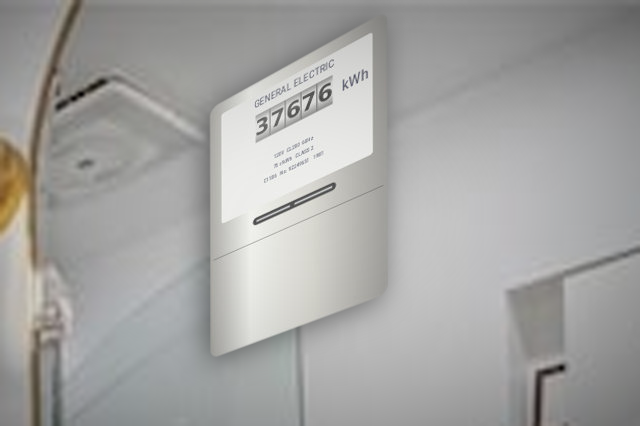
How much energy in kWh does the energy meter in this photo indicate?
37676 kWh
